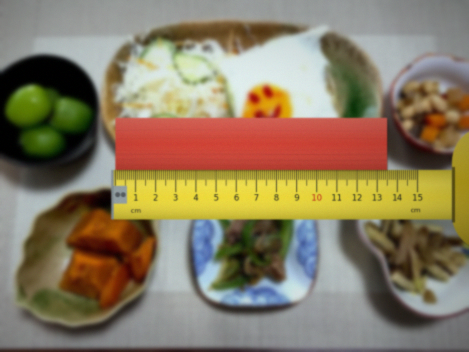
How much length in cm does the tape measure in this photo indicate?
13.5 cm
